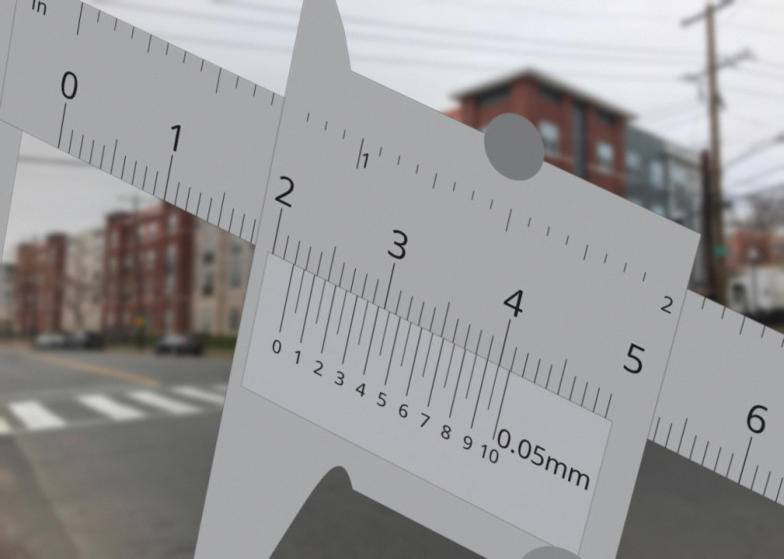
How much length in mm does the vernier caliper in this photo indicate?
21.9 mm
